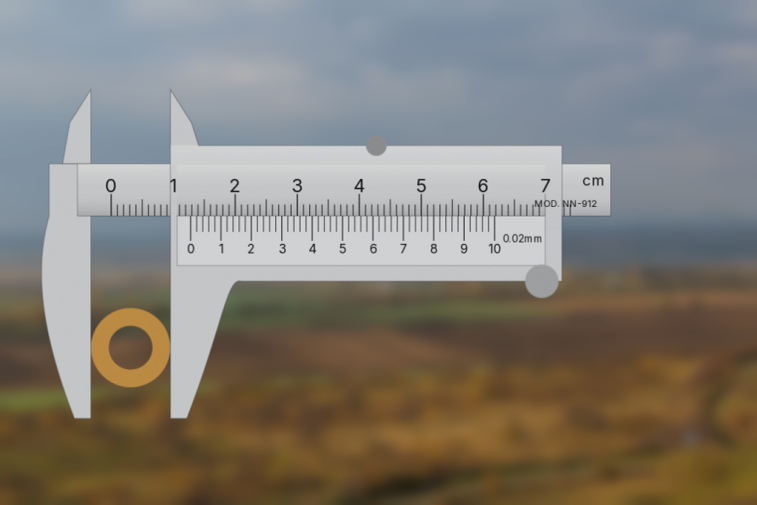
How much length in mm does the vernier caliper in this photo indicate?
12.8 mm
